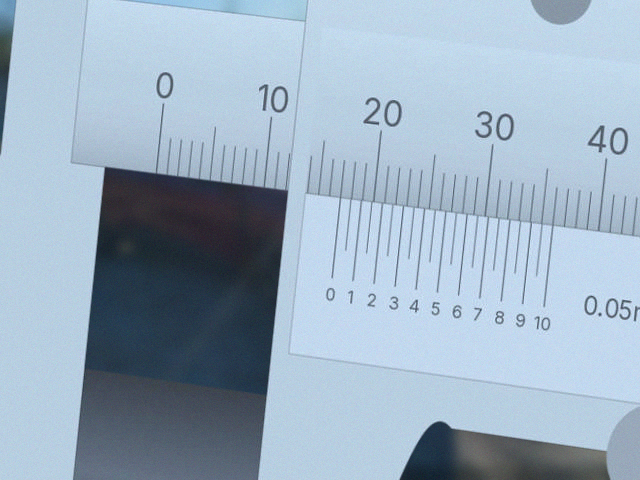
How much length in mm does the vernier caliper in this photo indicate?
17.0 mm
